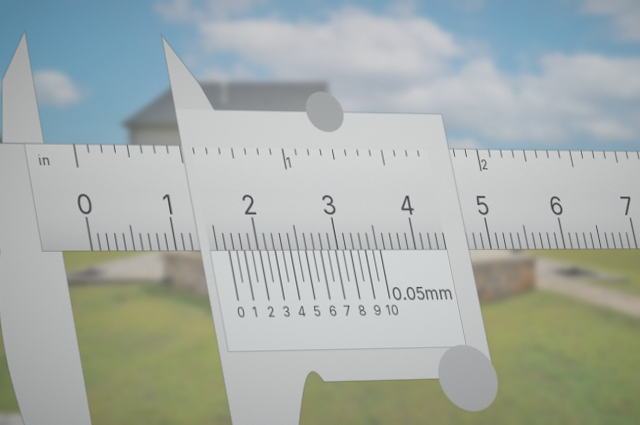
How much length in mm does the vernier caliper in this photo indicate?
16.4 mm
